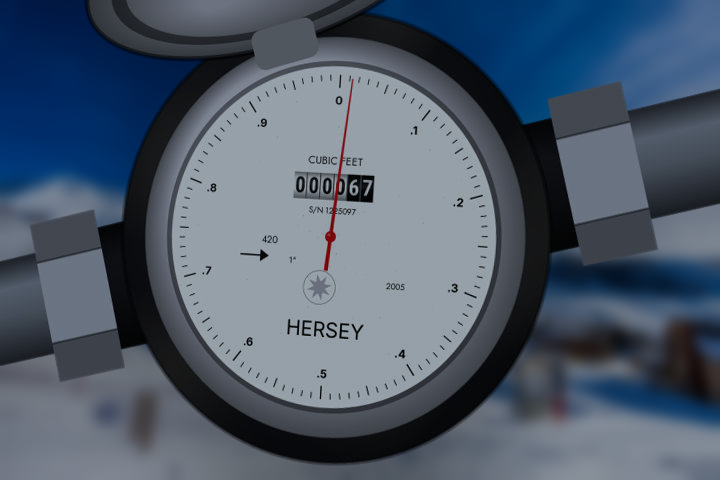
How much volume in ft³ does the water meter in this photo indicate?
67.01 ft³
